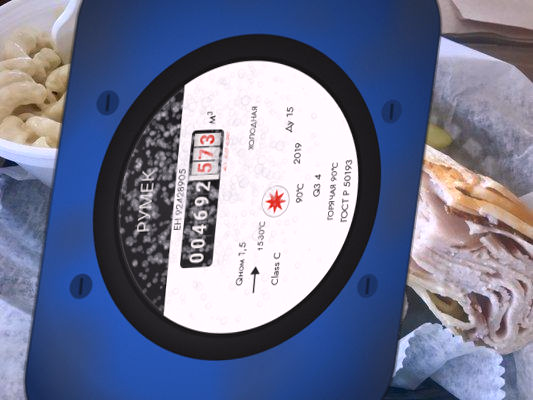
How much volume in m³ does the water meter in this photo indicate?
4692.573 m³
